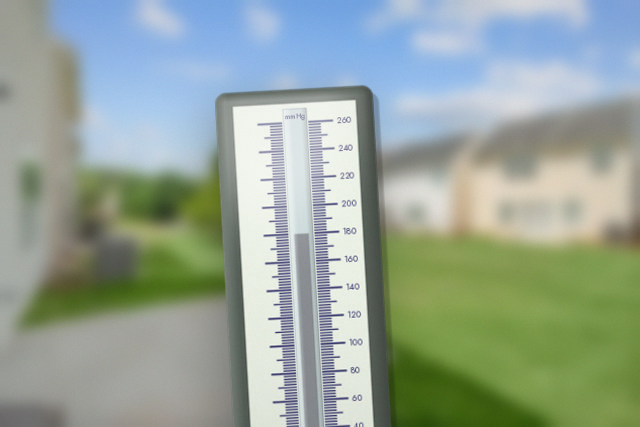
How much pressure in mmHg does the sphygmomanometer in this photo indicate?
180 mmHg
